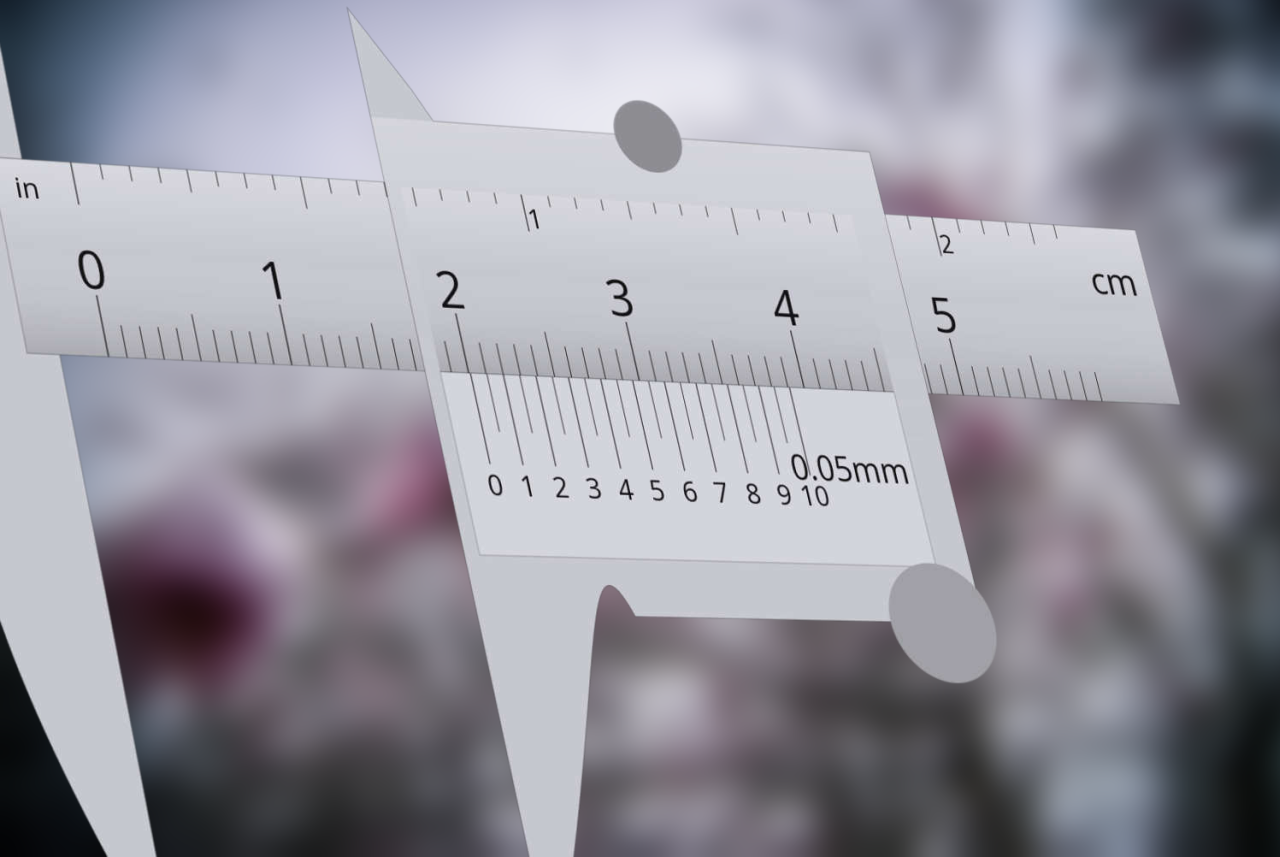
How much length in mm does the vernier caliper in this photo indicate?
20.1 mm
